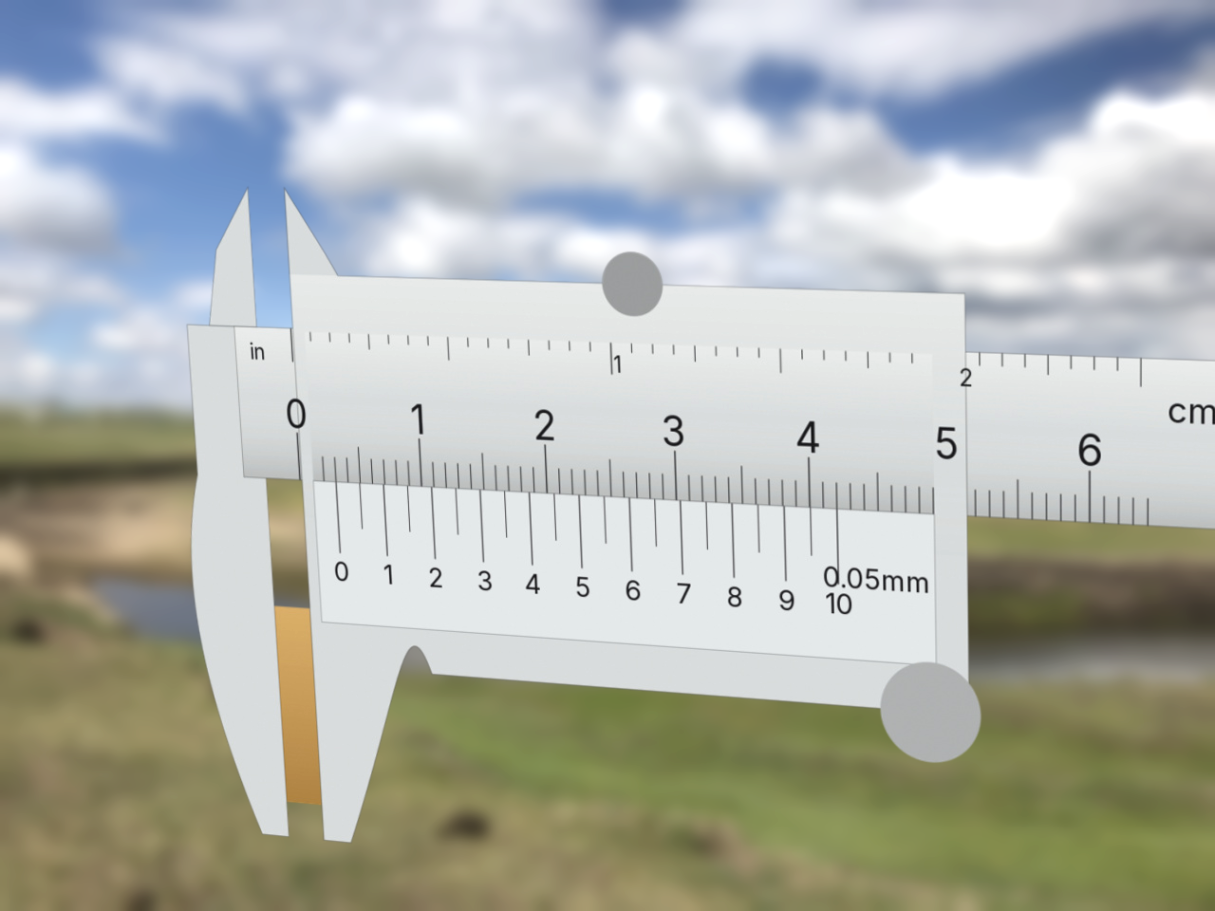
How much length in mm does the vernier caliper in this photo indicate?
3.0 mm
